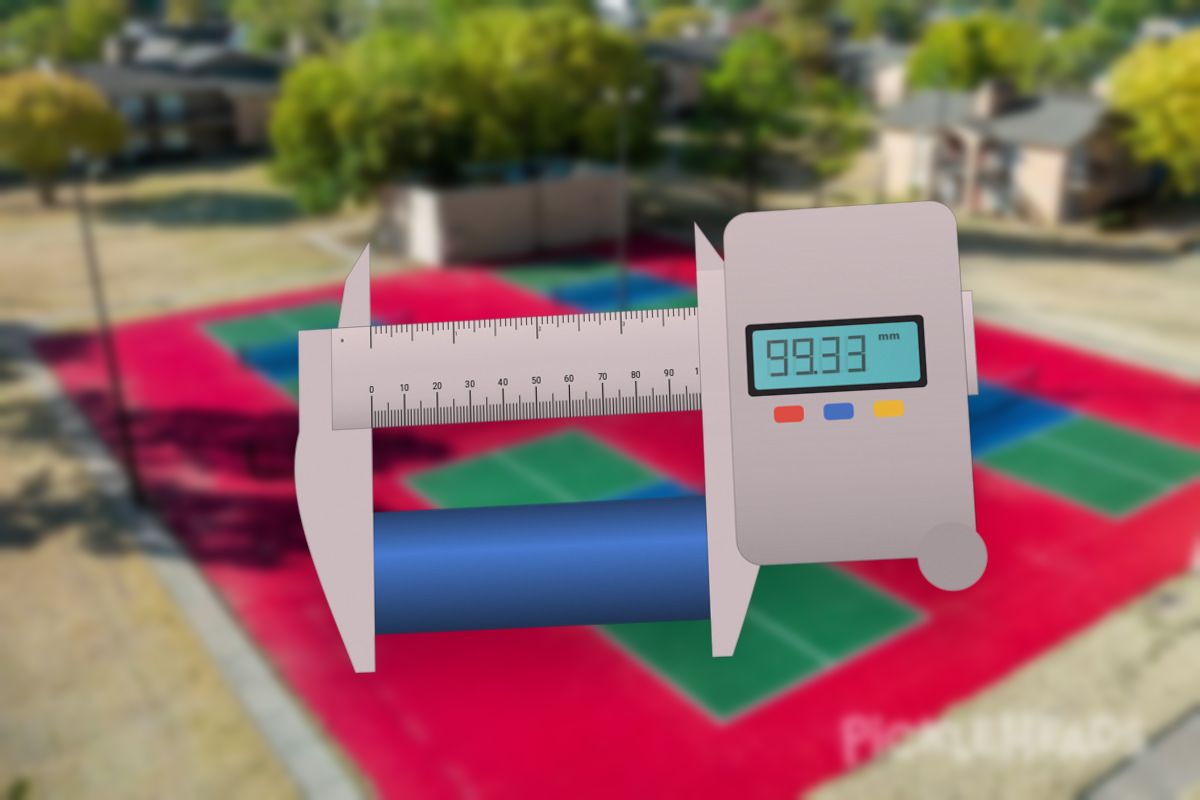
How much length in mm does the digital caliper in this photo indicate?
99.33 mm
